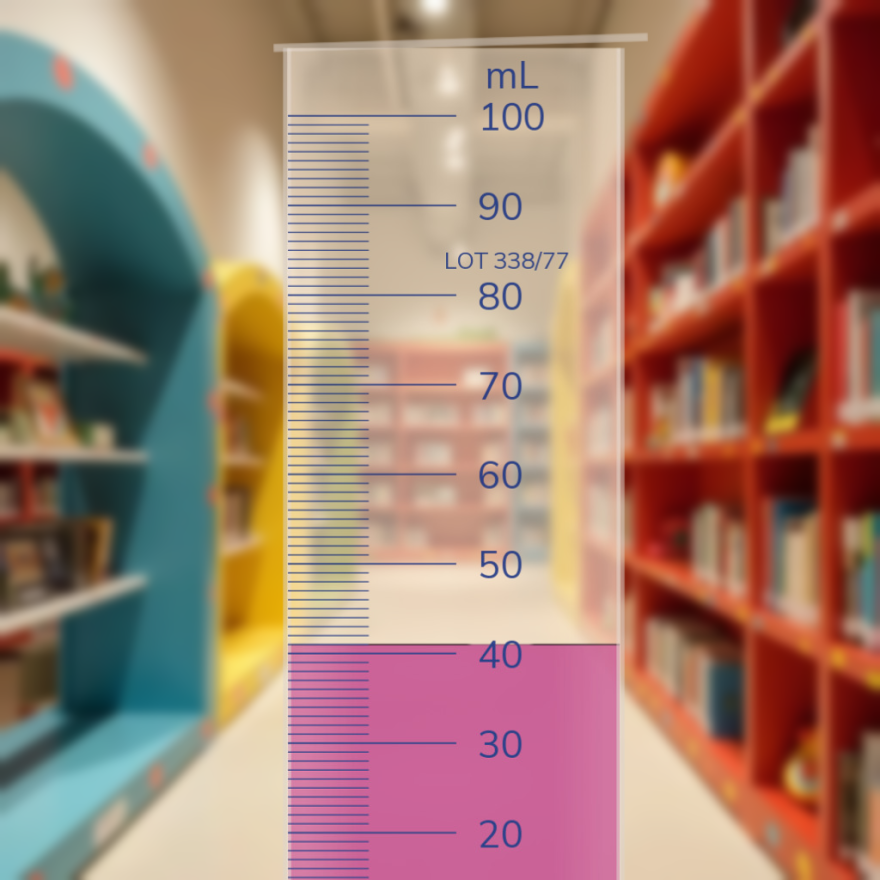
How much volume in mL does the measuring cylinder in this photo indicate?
41 mL
